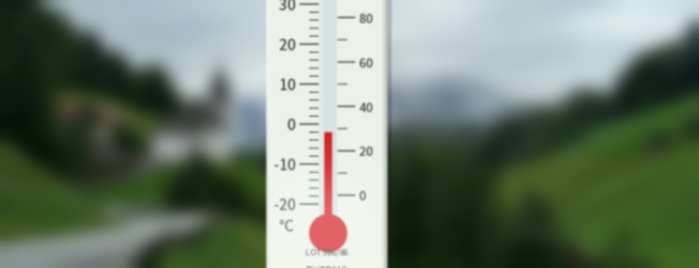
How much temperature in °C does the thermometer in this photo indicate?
-2 °C
